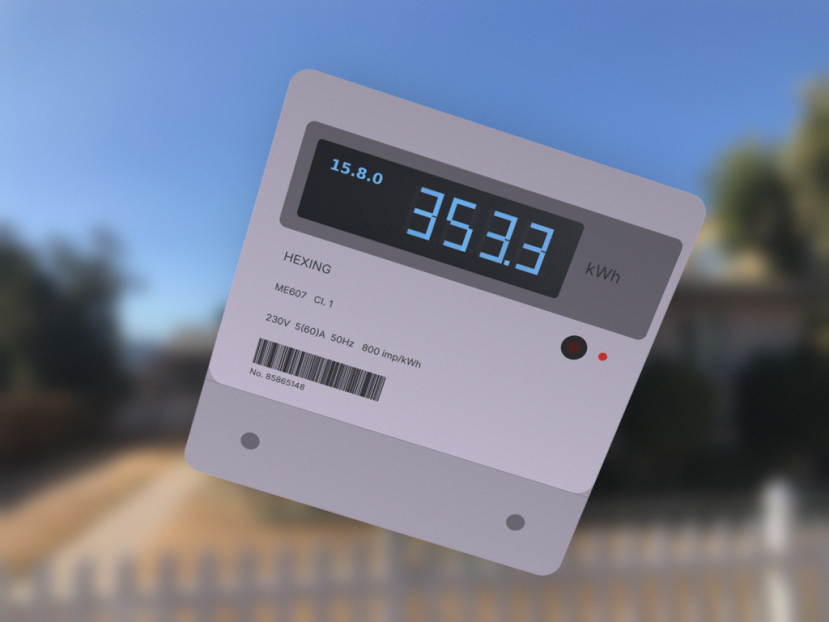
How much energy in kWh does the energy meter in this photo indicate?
353.3 kWh
